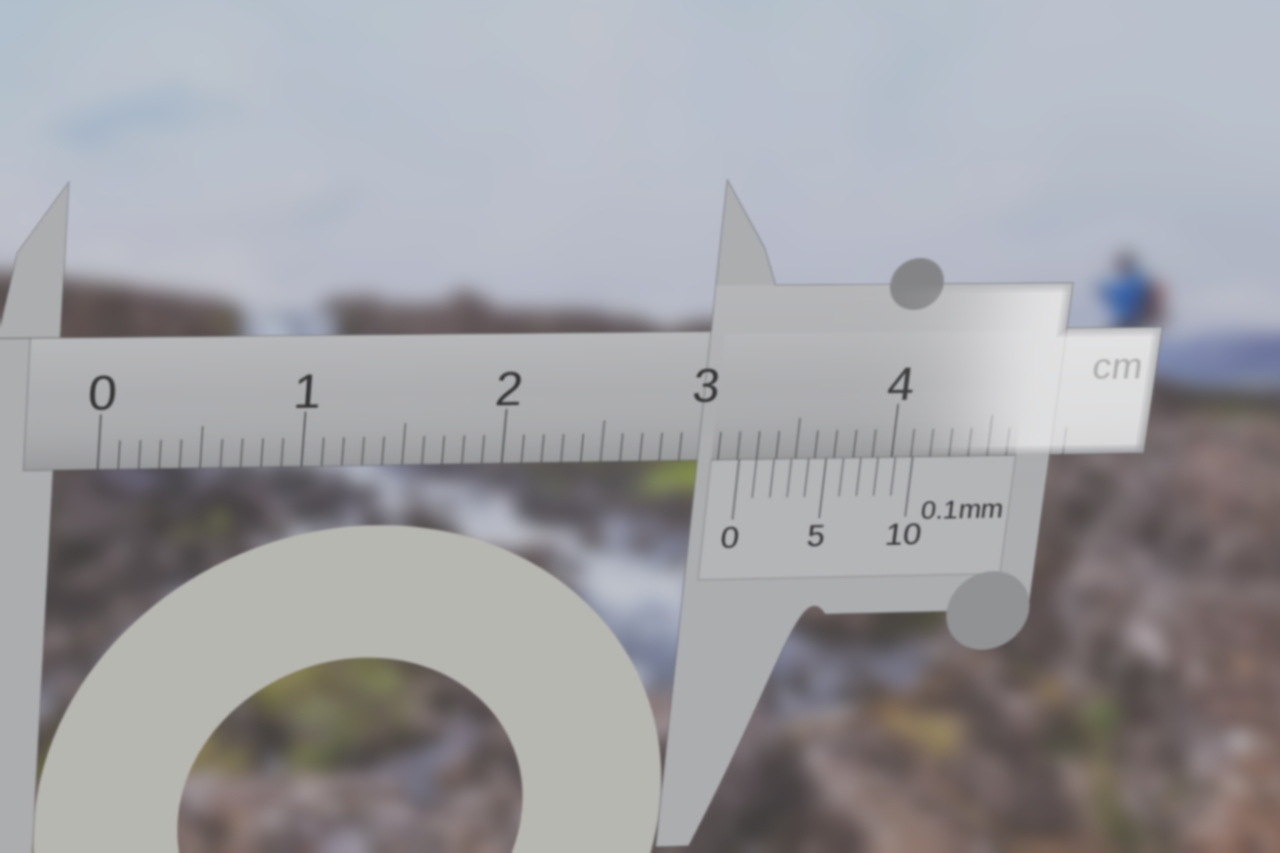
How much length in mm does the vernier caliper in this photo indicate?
32.1 mm
